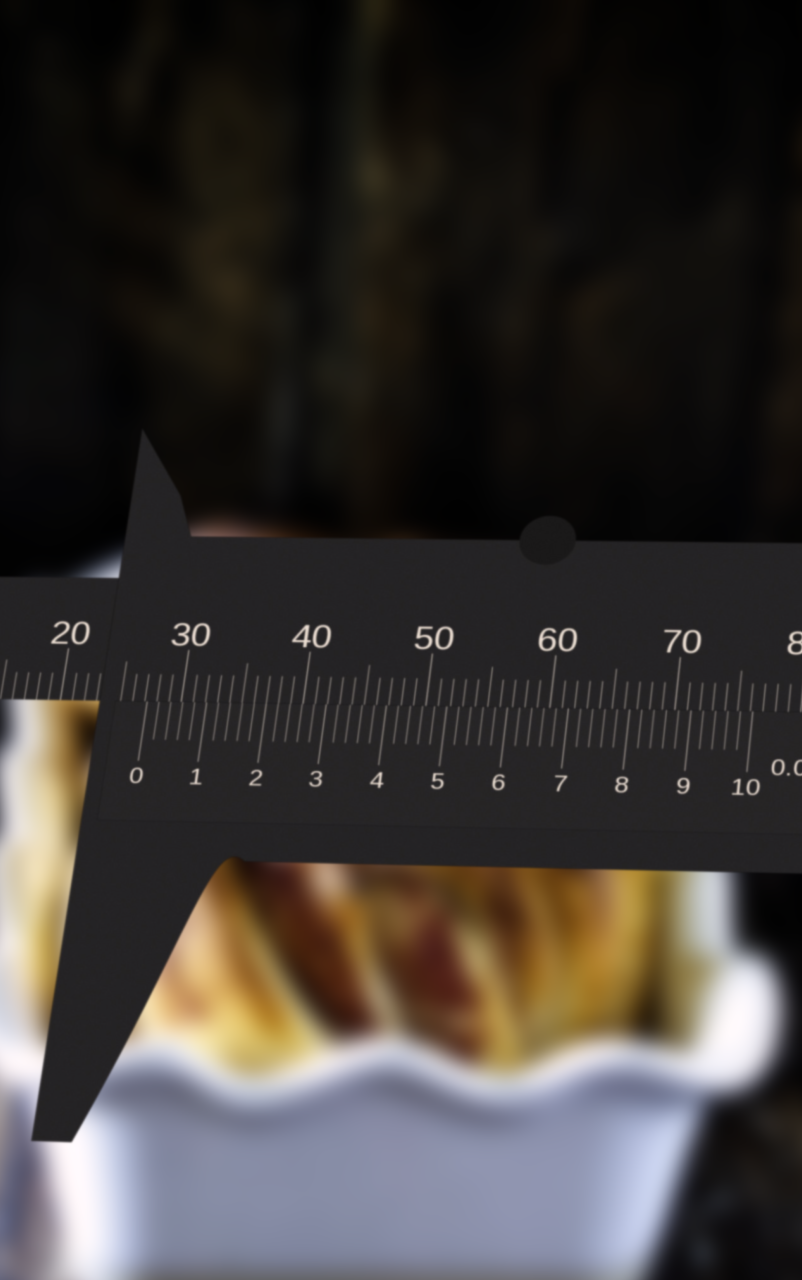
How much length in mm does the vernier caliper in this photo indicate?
27.2 mm
